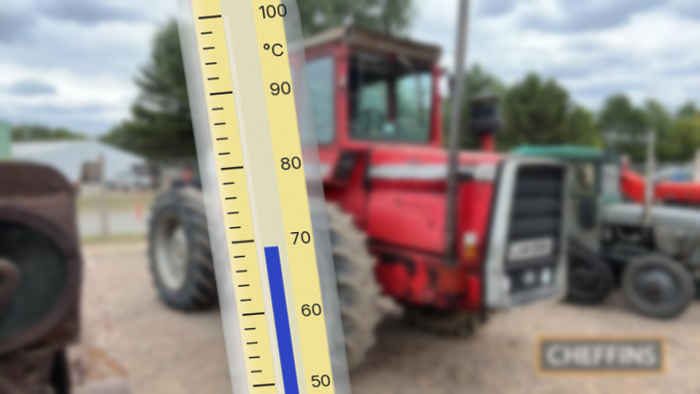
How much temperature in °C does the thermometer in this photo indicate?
69 °C
